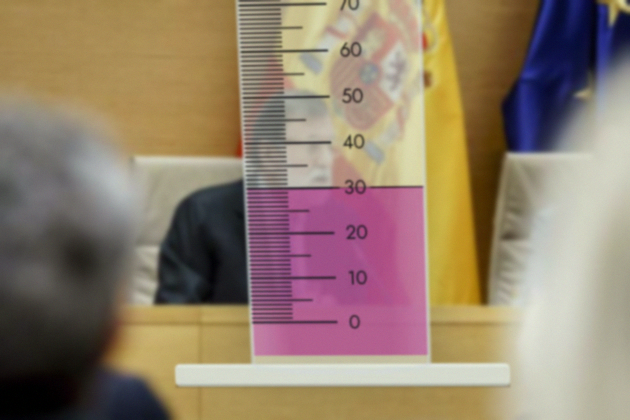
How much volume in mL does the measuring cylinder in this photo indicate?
30 mL
